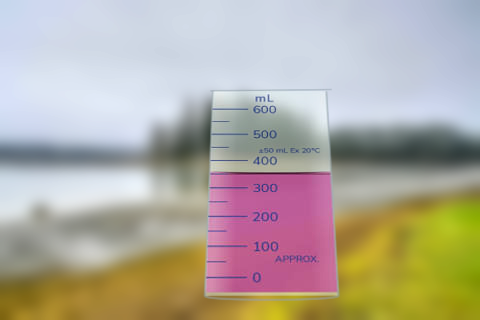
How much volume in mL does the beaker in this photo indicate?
350 mL
